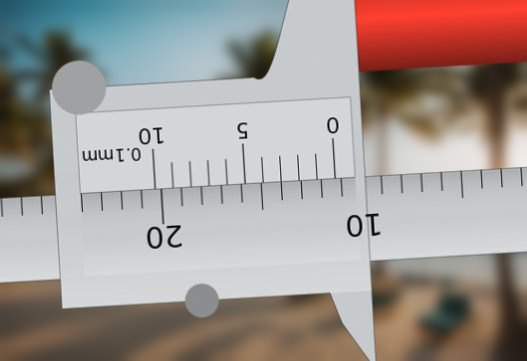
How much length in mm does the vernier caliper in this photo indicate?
11.3 mm
